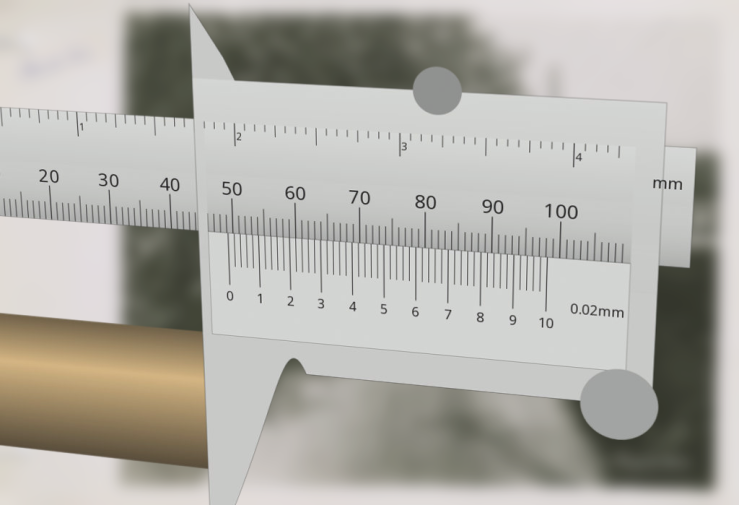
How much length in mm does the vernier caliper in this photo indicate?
49.2 mm
